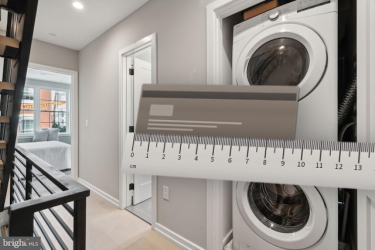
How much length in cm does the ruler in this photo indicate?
9.5 cm
